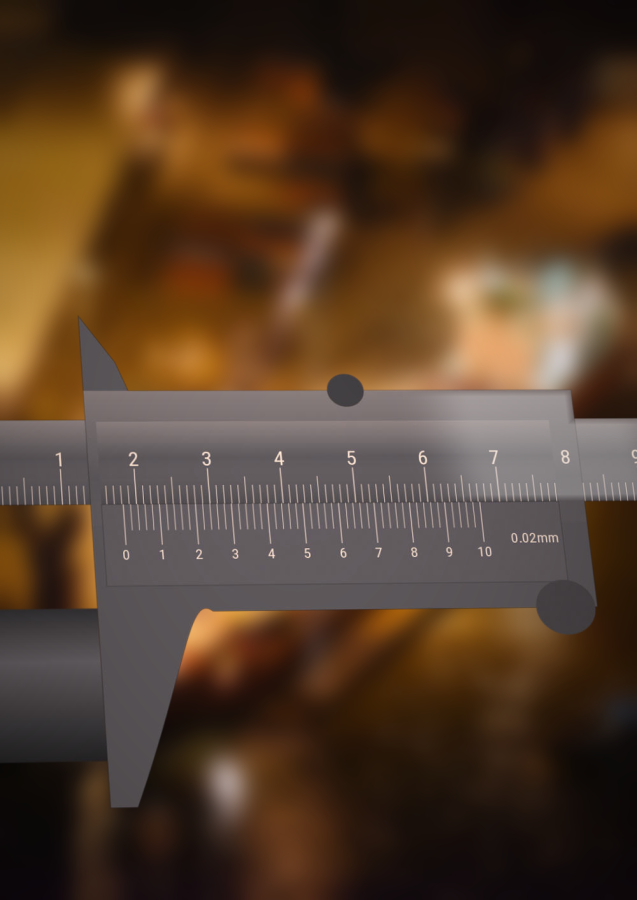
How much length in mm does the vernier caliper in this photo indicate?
18.2 mm
